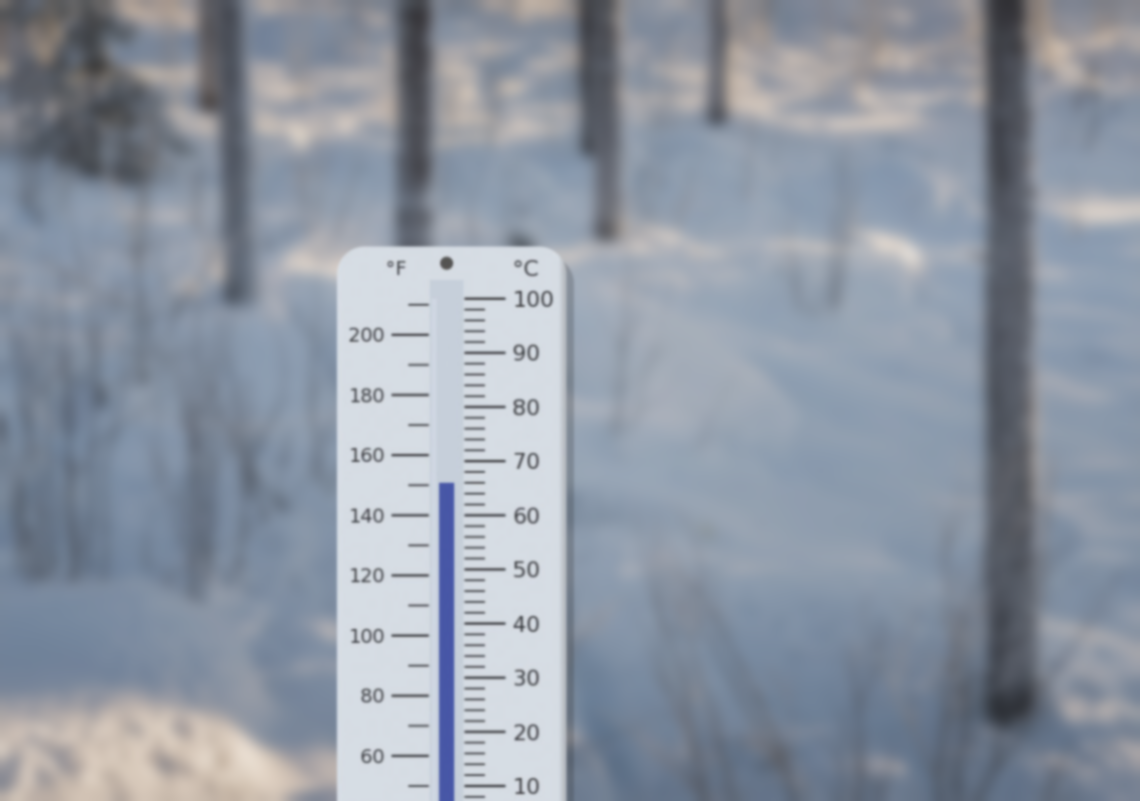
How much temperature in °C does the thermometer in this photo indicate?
66 °C
